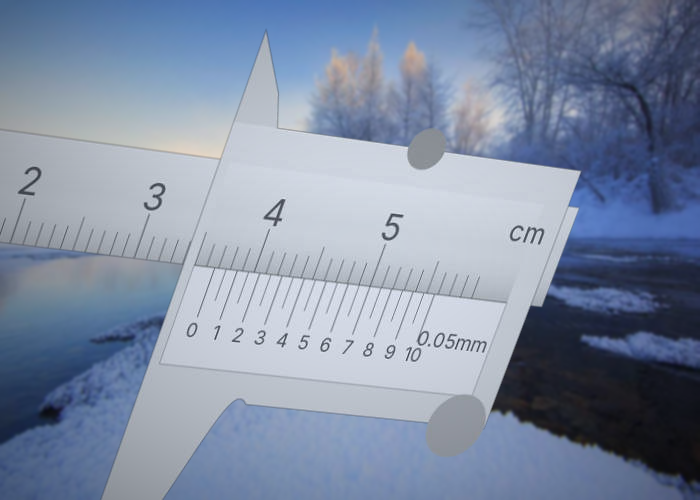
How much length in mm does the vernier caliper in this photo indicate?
36.7 mm
